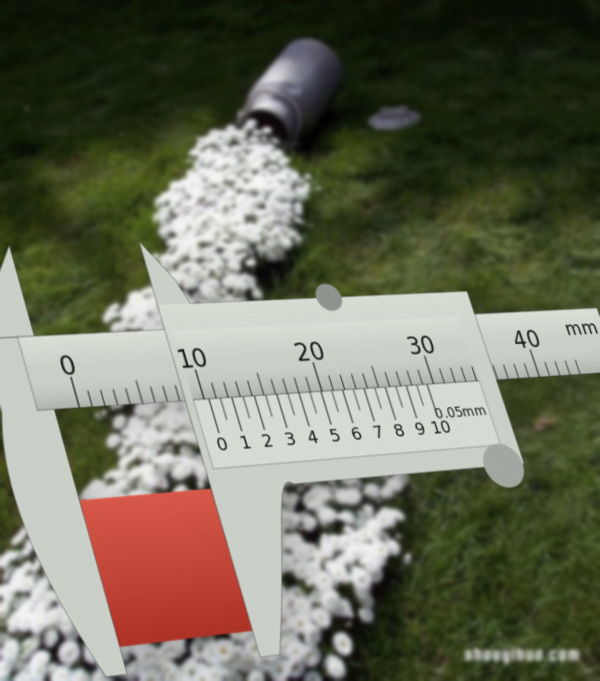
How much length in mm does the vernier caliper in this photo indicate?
10.4 mm
